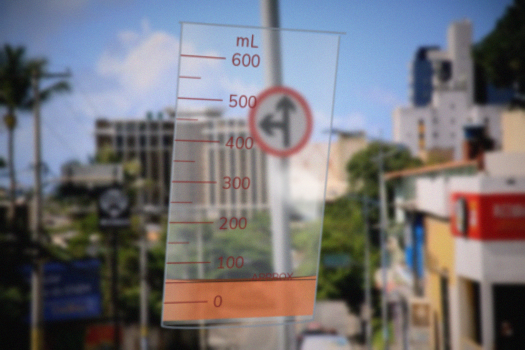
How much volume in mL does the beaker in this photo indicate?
50 mL
